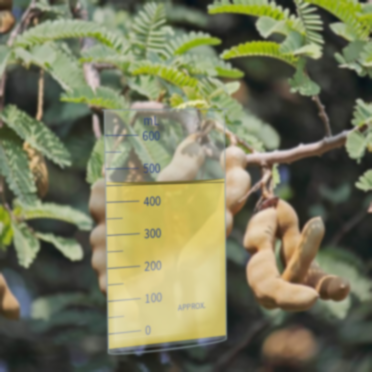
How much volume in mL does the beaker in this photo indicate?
450 mL
